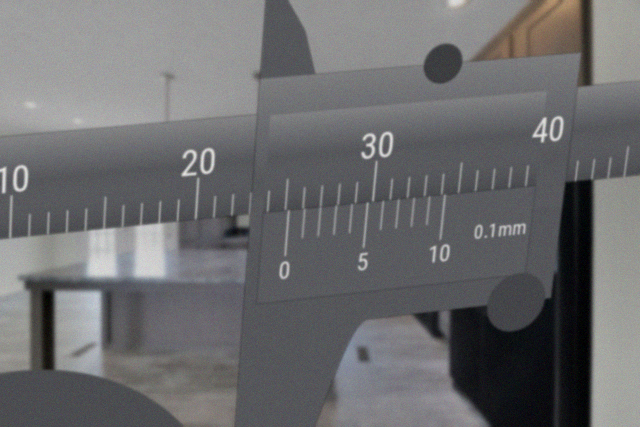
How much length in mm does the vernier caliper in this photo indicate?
25.2 mm
